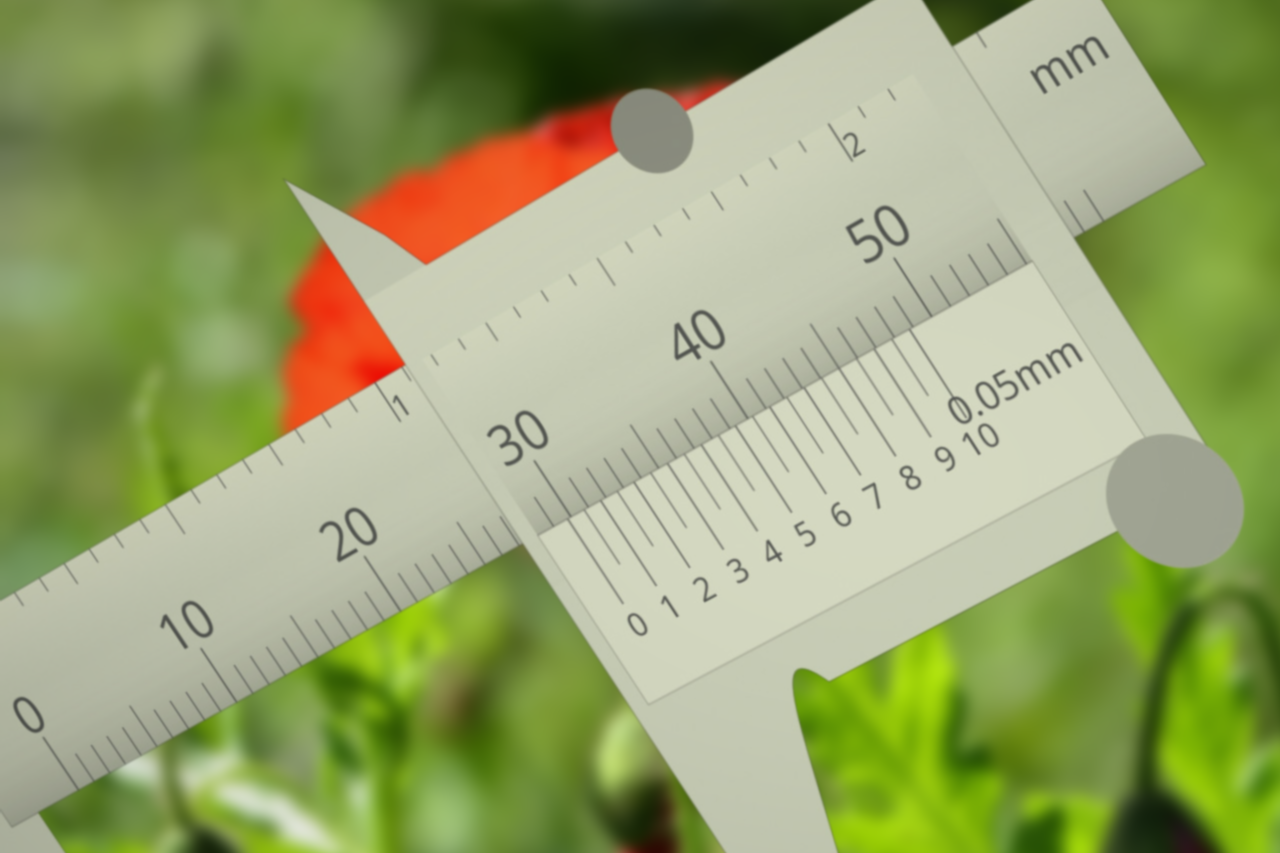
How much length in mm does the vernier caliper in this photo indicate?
29.8 mm
